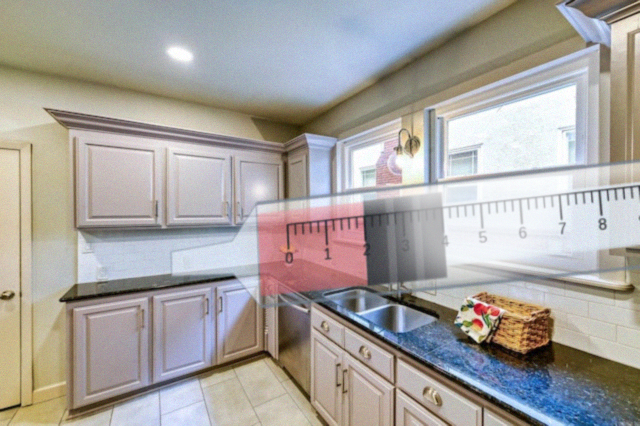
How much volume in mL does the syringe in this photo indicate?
2 mL
